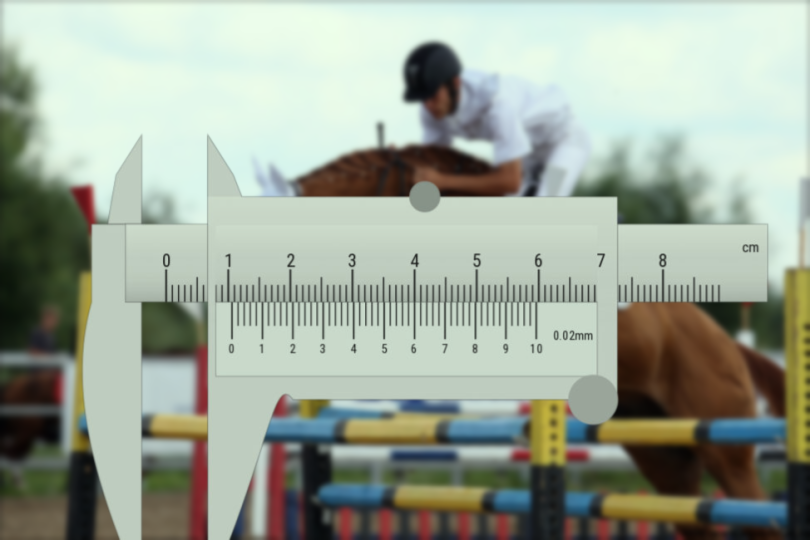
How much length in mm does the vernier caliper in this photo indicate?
10.6 mm
